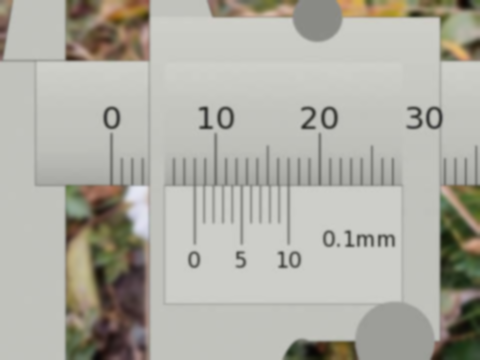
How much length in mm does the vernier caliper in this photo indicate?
8.0 mm
